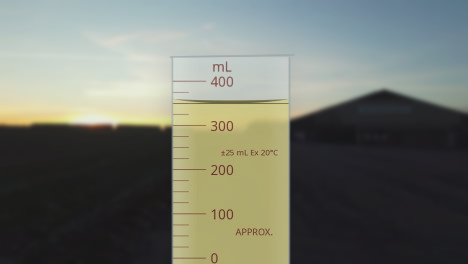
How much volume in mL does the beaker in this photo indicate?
350 mL
